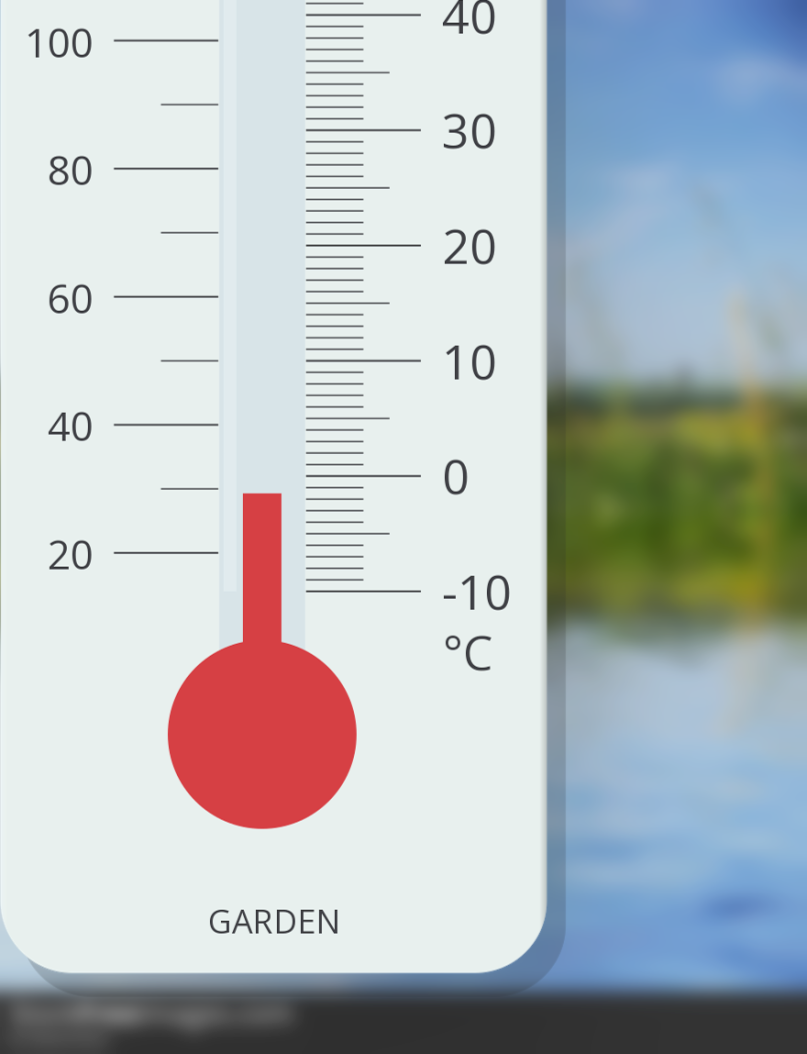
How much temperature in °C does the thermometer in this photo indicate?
-1.5 °C
